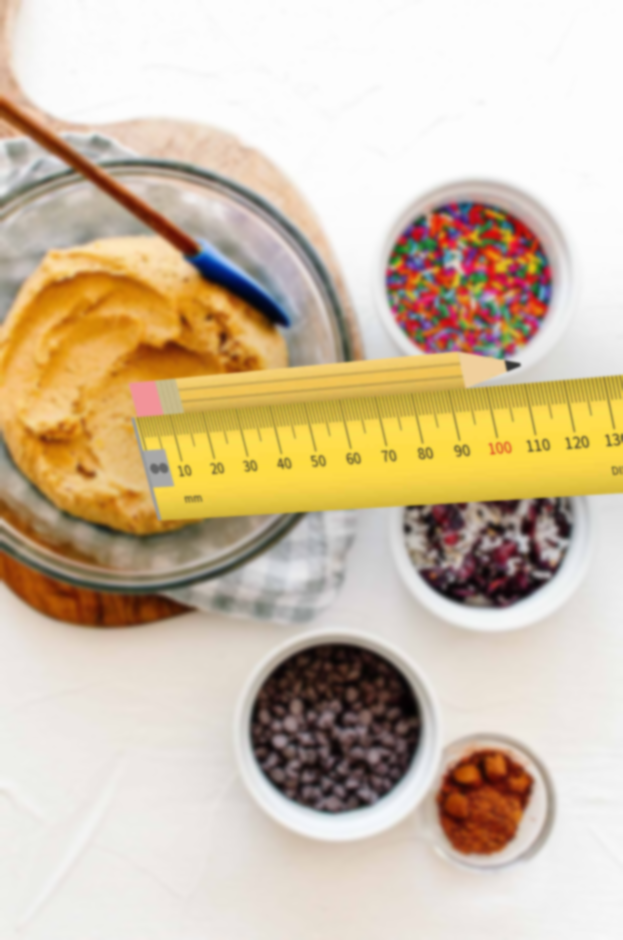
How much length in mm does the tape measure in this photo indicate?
110 mm
